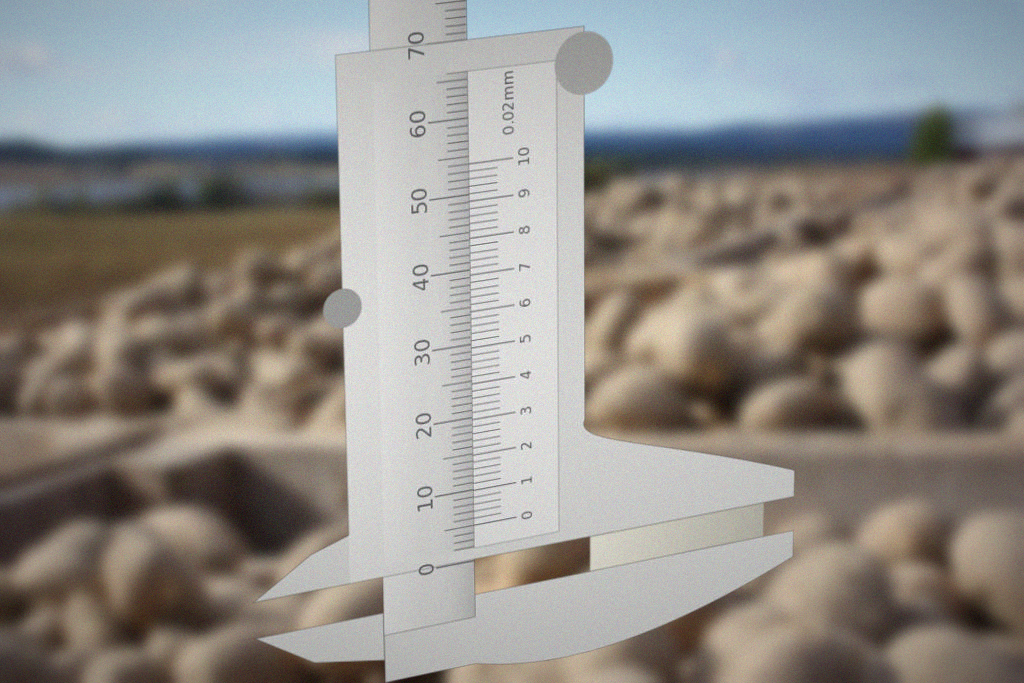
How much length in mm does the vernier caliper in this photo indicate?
5.0 mm
